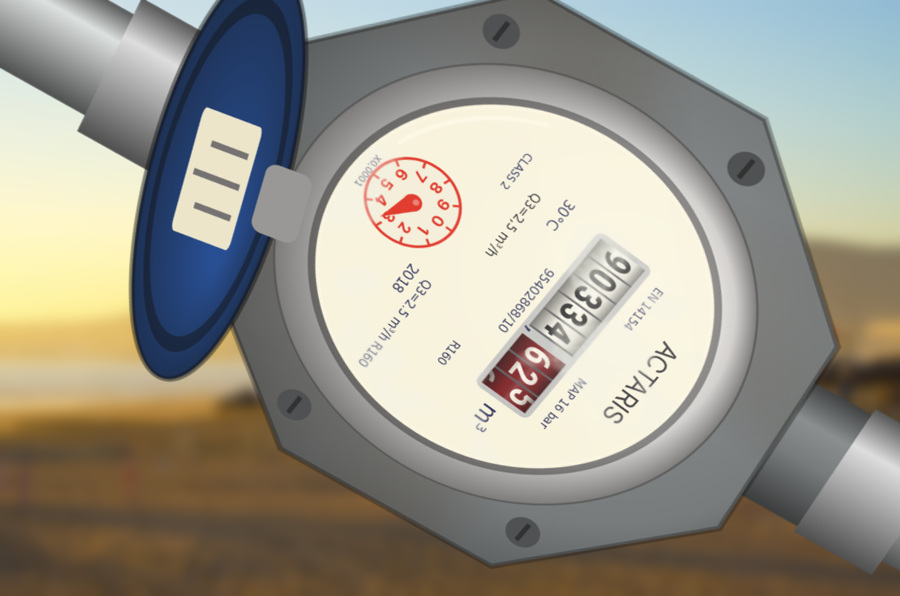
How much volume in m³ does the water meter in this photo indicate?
90334.6253 m³
